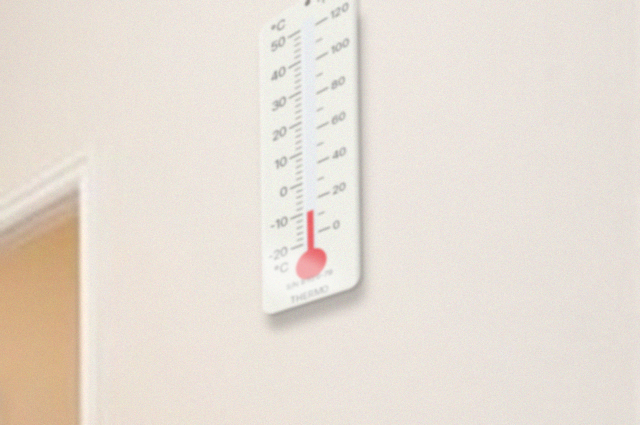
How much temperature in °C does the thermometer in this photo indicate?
-10 °C
